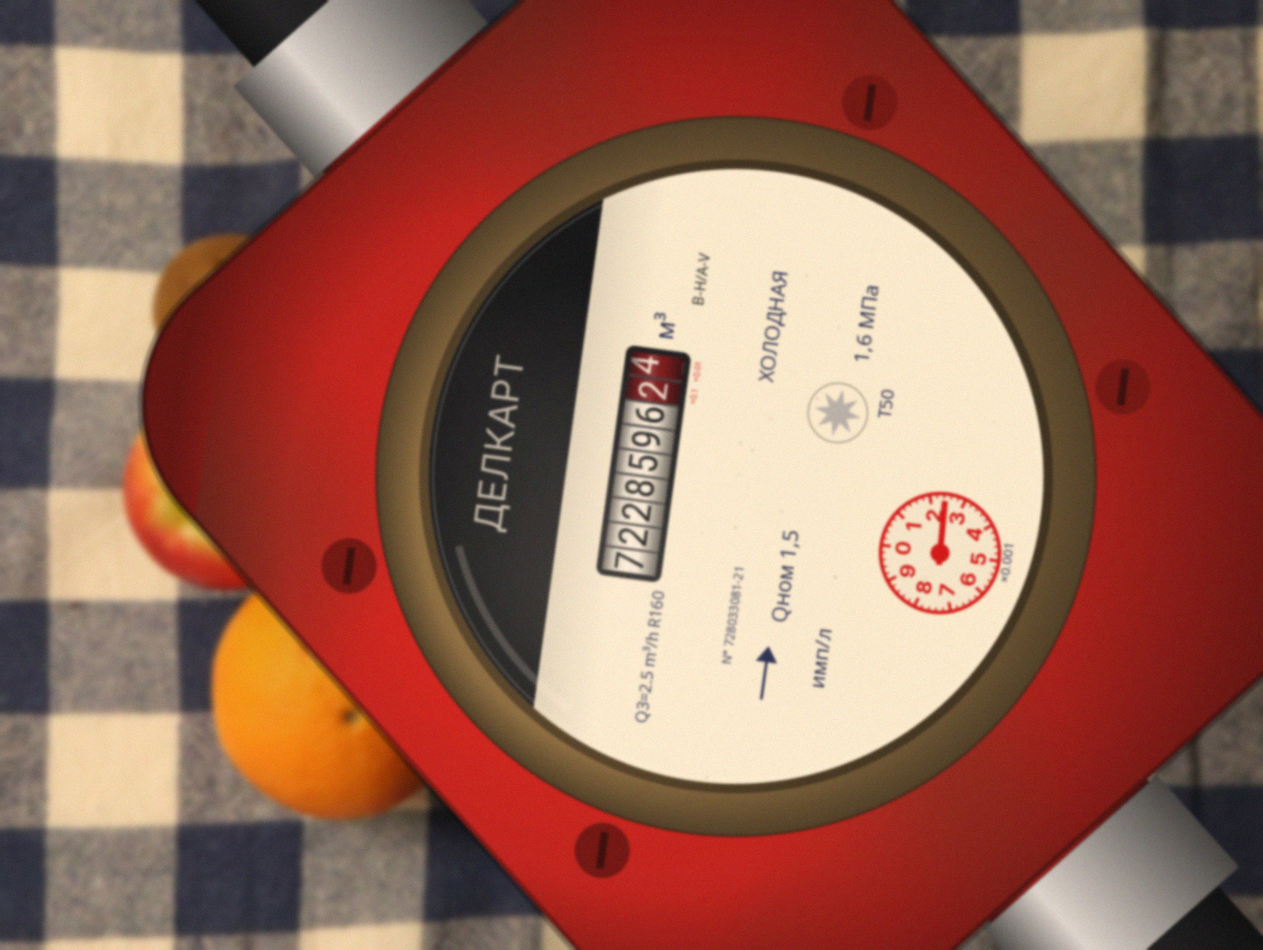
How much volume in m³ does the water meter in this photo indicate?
7228596.242 m³
